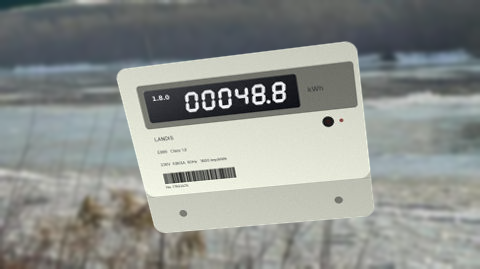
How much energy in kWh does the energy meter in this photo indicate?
48.8 kWh
